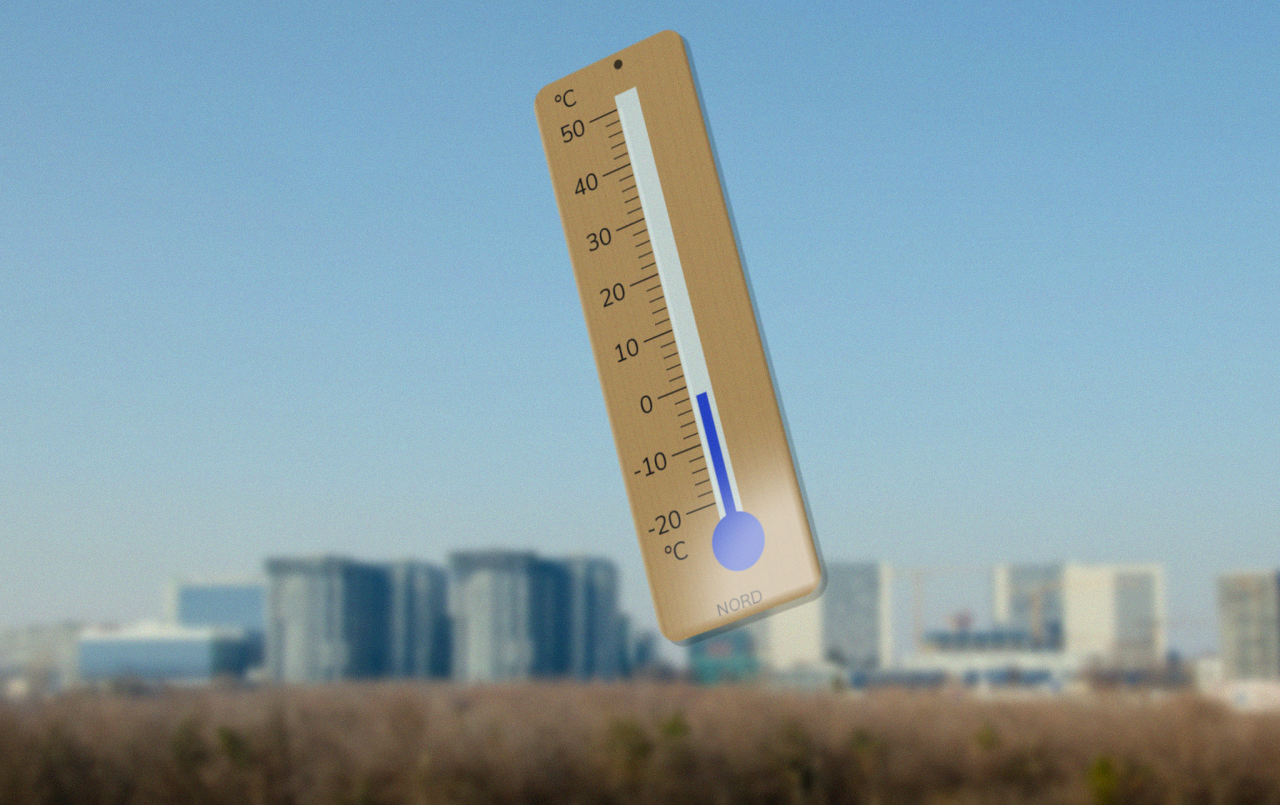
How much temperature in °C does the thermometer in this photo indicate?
-2 °C
